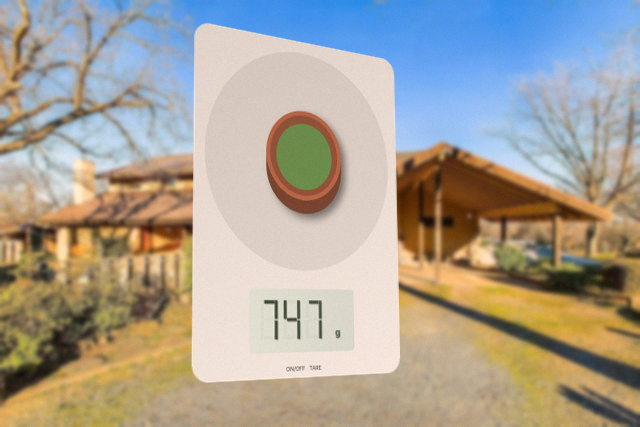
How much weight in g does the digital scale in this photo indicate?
747 g
